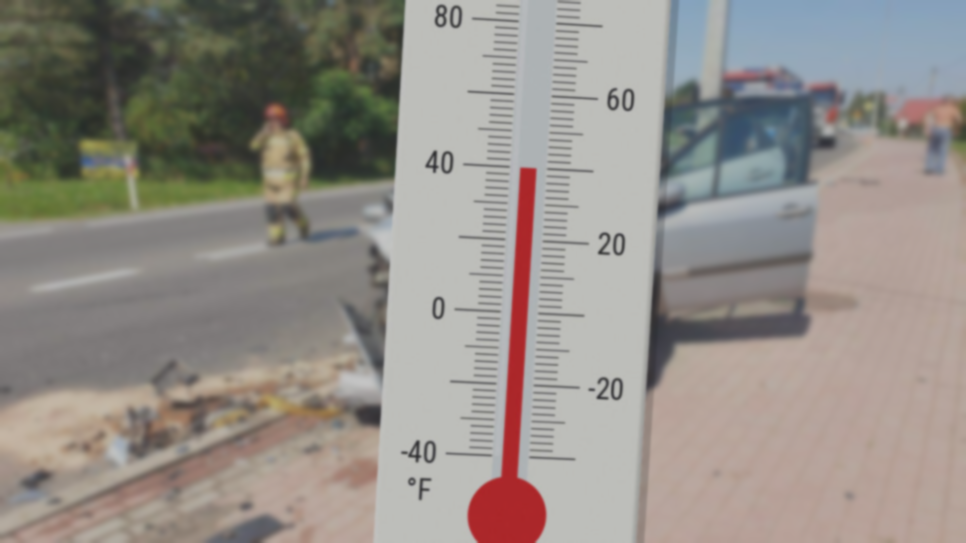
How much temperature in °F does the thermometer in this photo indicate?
40 °F
